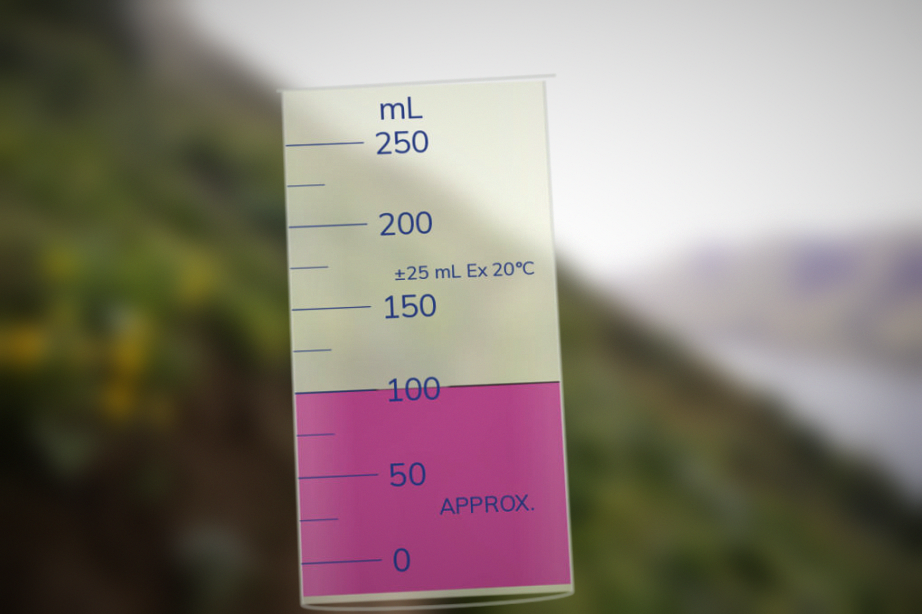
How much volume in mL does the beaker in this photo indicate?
100 mL
